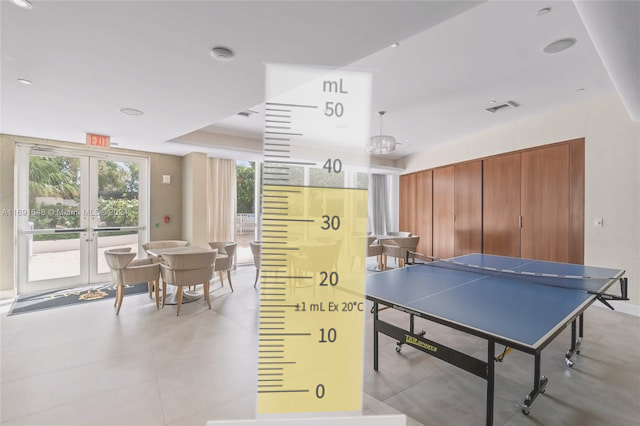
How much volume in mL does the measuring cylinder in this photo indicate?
36 mL
